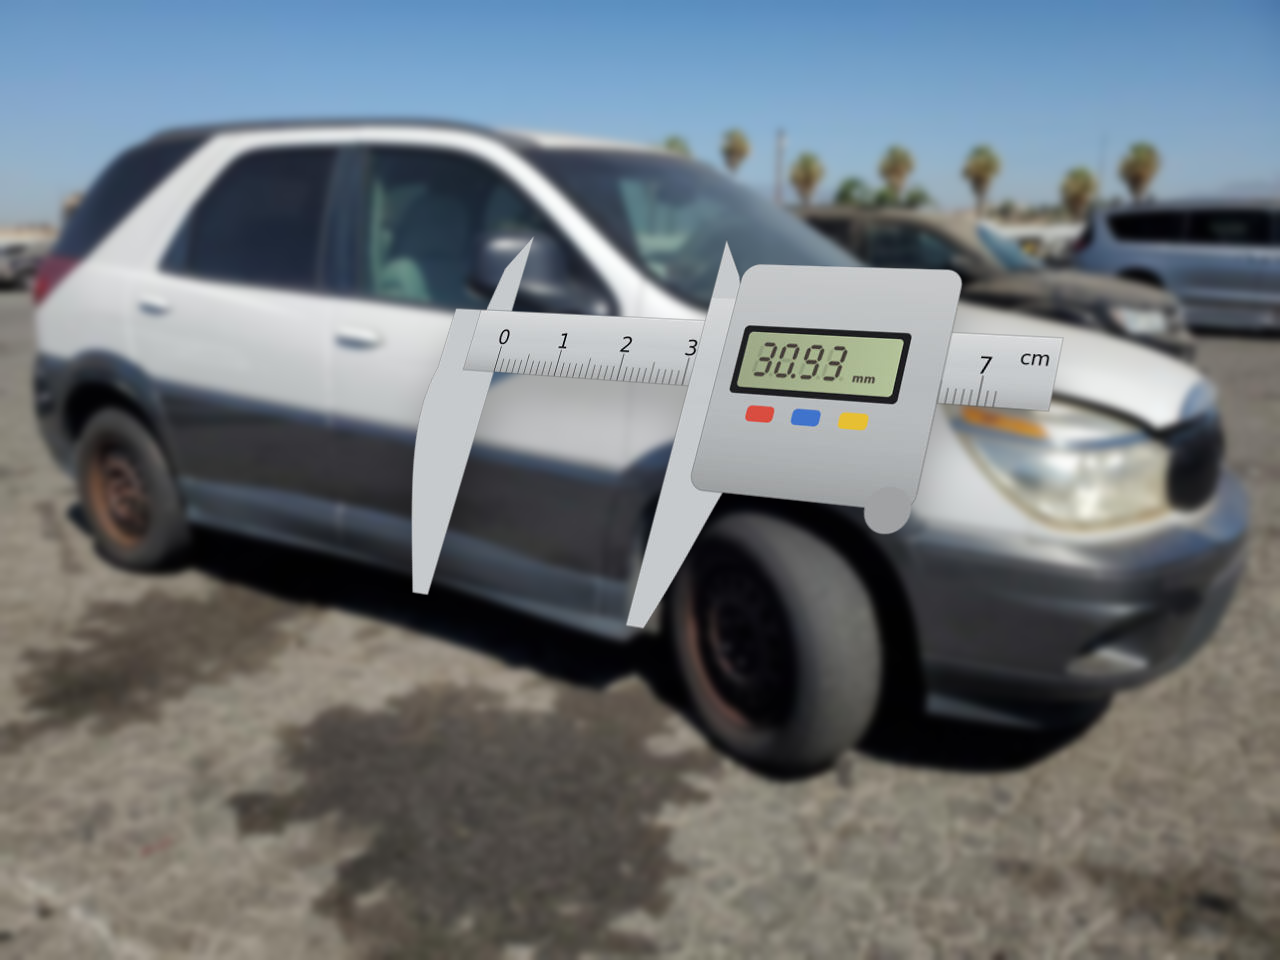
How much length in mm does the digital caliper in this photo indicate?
30.93 mm
